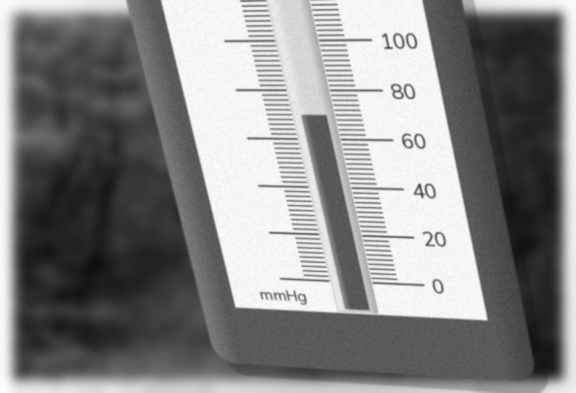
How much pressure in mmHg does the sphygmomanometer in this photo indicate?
70 mmHg
